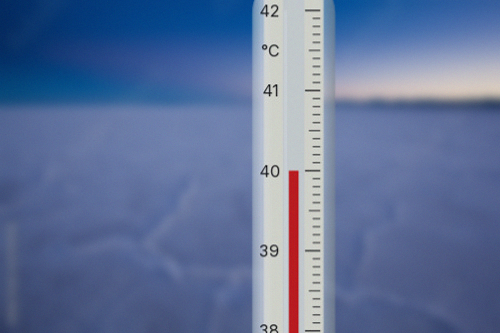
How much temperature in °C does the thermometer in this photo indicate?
40 °C
